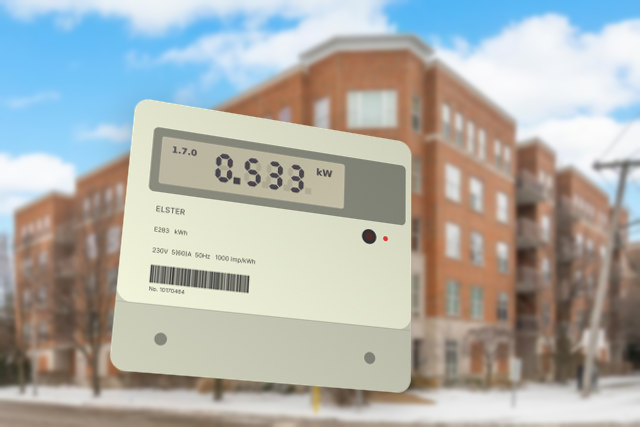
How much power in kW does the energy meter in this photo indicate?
0.533 kW
